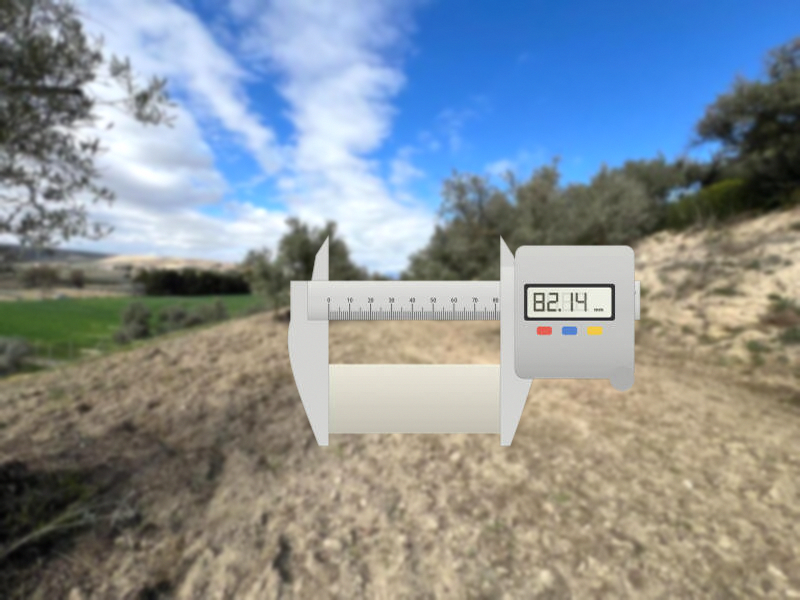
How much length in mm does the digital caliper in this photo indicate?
82.14 mm
